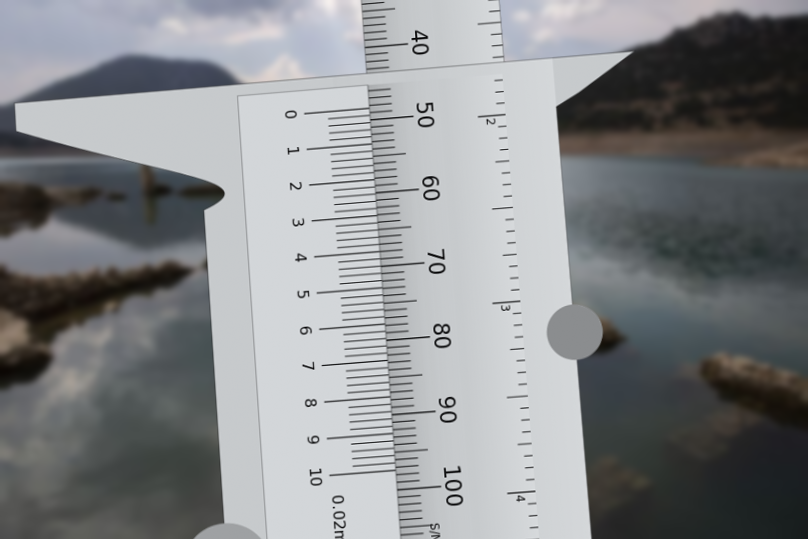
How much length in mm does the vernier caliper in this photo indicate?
48.4 mm
